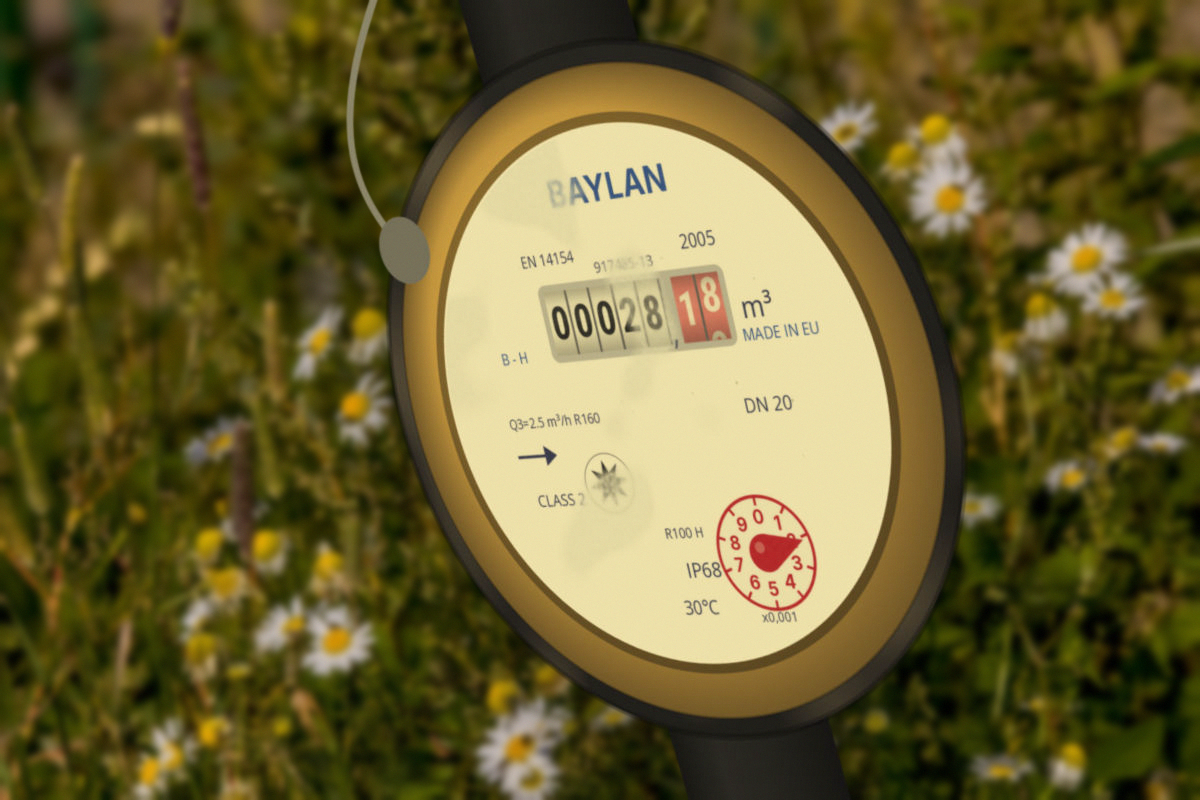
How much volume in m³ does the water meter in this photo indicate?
28.182 m³
